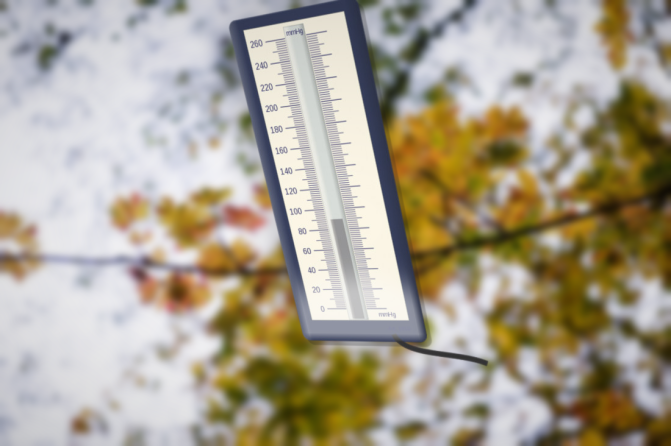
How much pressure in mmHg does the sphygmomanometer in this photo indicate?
90 mmHg
